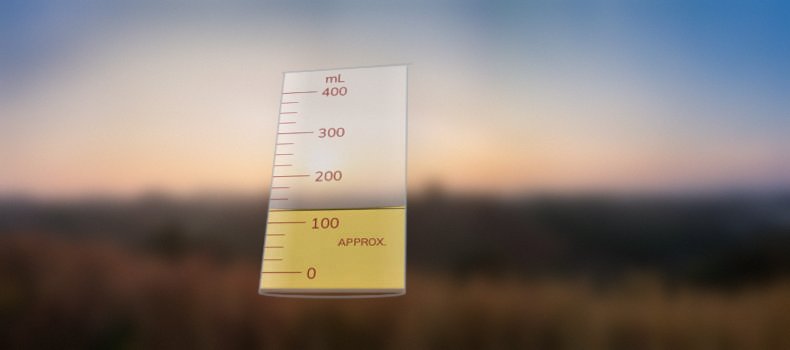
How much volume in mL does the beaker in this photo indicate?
125 mL
